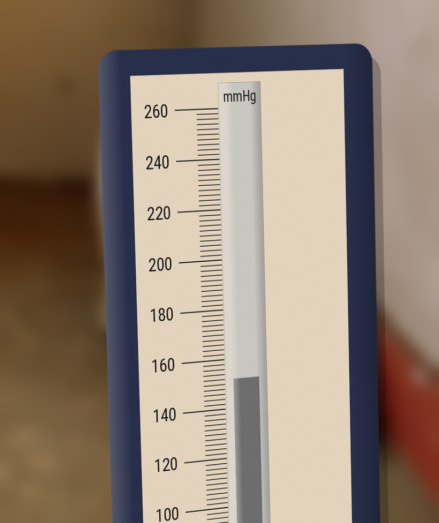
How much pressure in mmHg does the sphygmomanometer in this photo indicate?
152 mmHg
